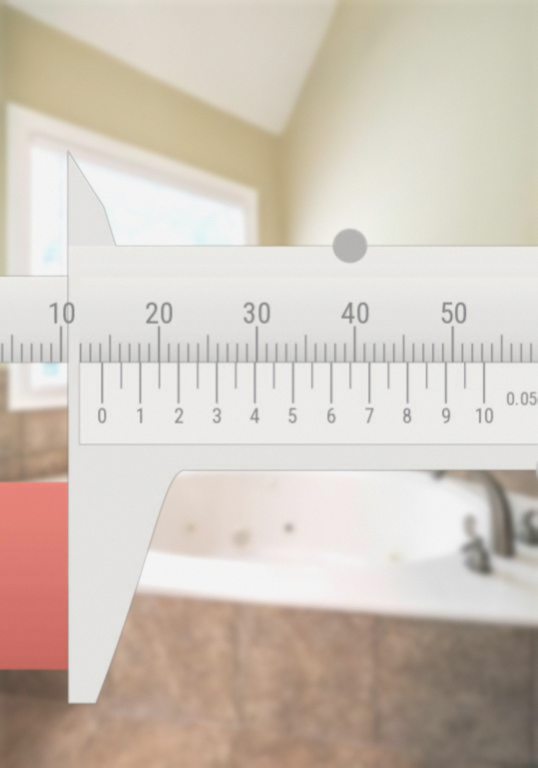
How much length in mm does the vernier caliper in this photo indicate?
14.2 mm
